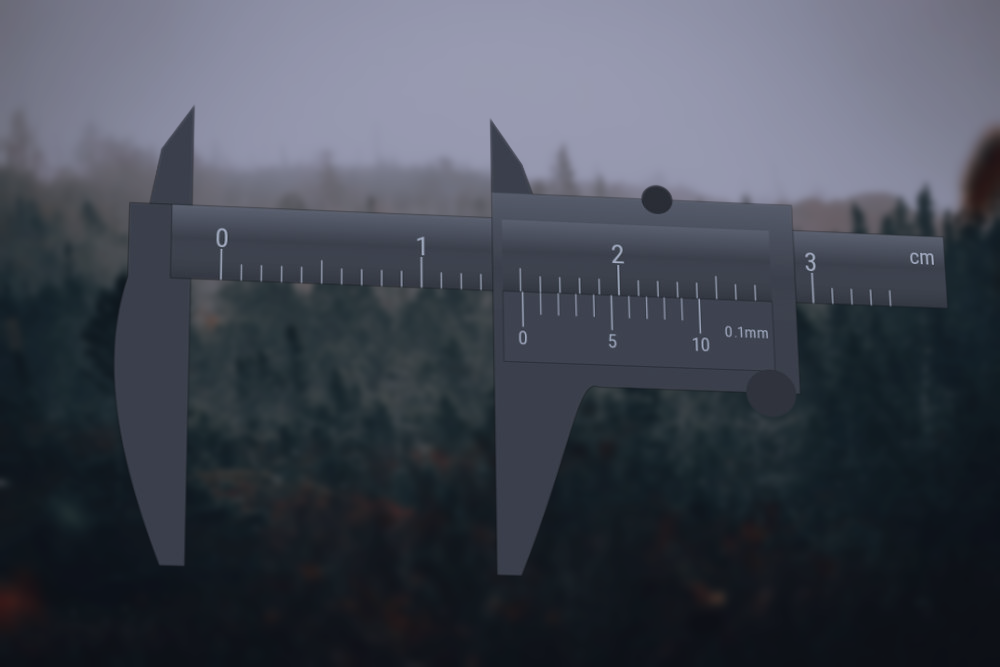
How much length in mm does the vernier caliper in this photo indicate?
15.1 mm
